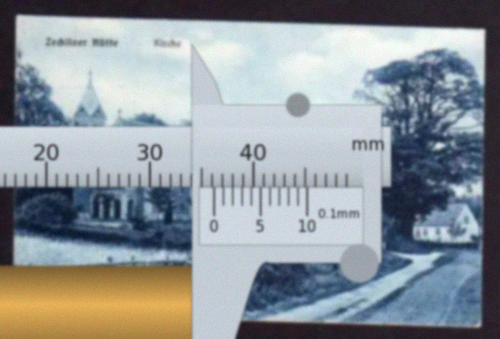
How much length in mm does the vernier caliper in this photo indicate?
36.2 mm
